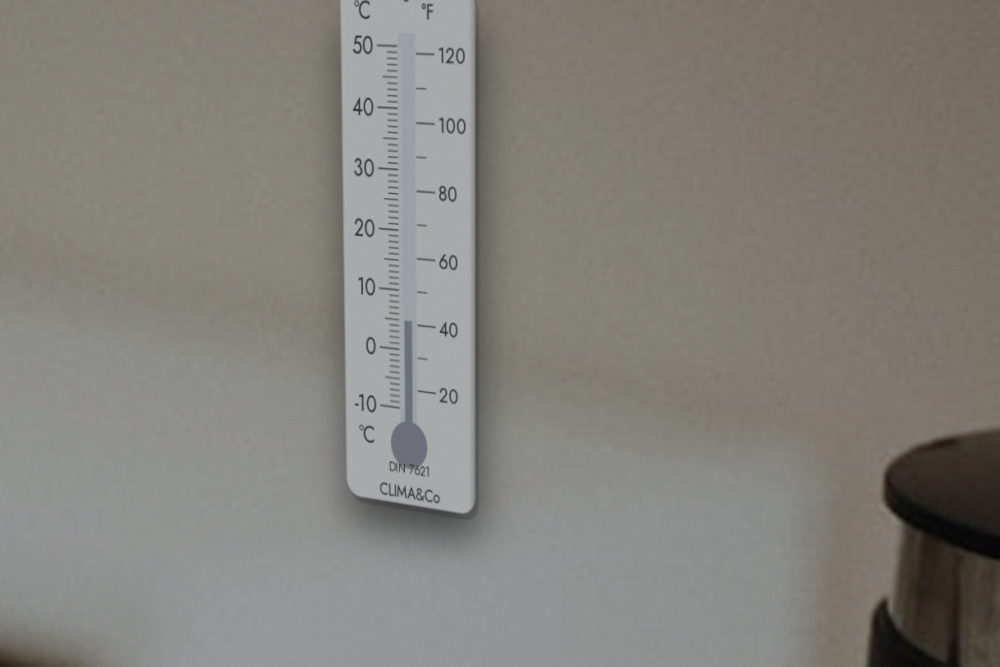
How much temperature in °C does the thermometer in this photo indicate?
5 °C
